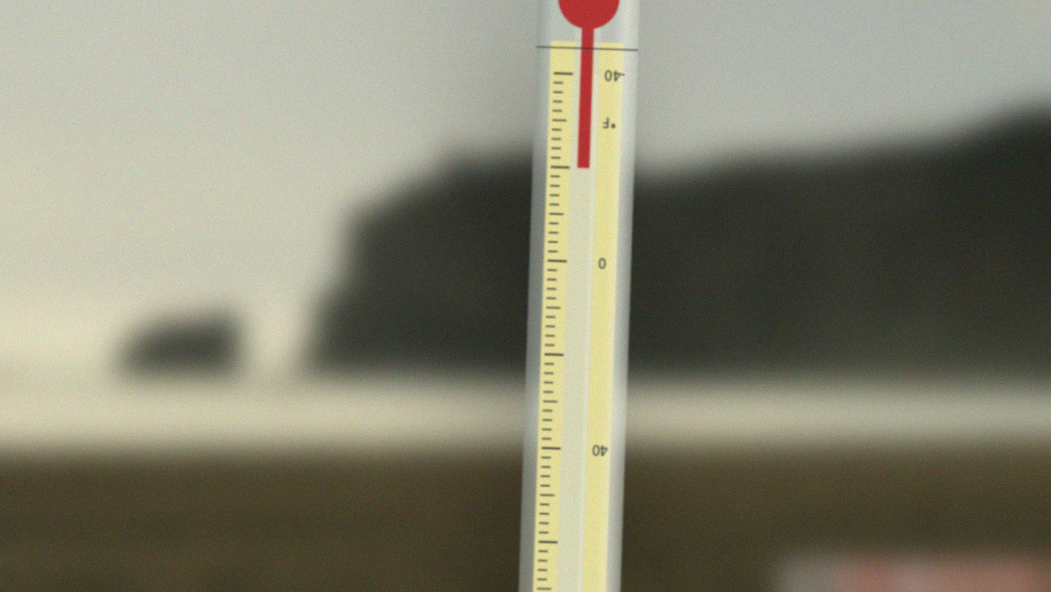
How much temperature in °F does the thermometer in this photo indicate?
-20 °F
